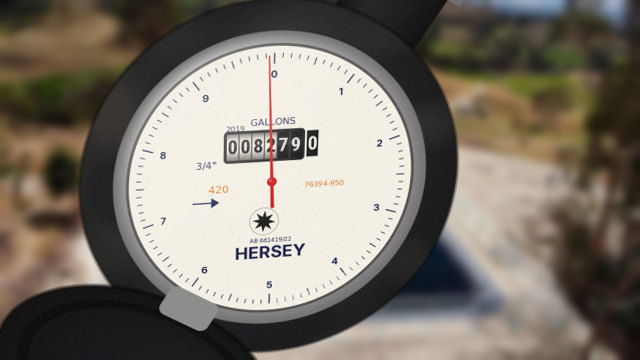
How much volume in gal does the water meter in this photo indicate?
82789.9 gal
